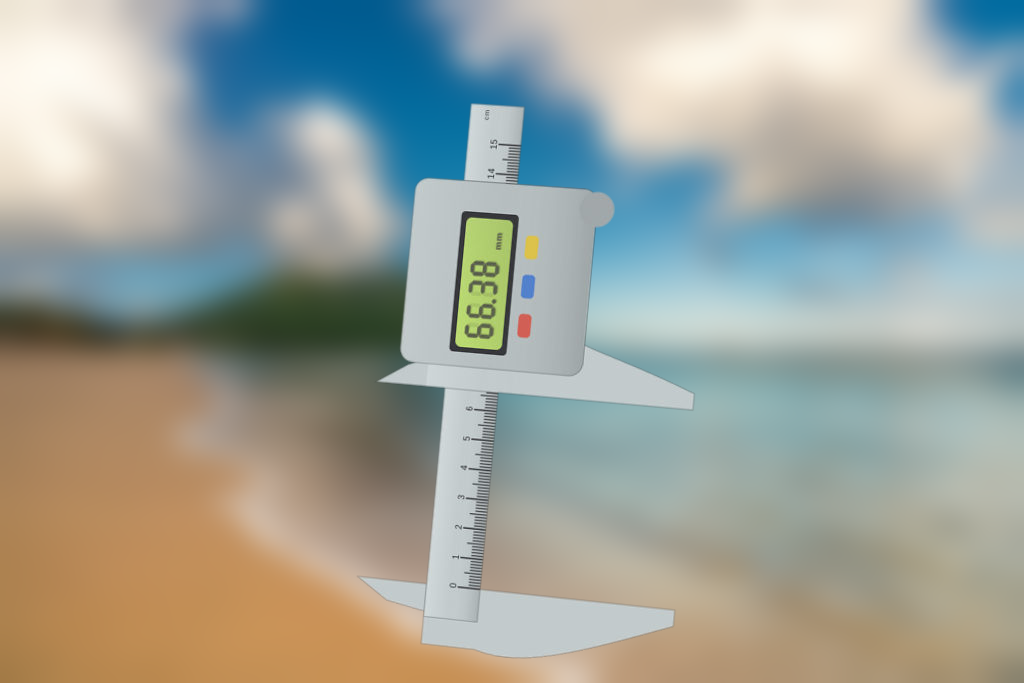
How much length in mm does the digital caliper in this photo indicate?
66.38 mm
